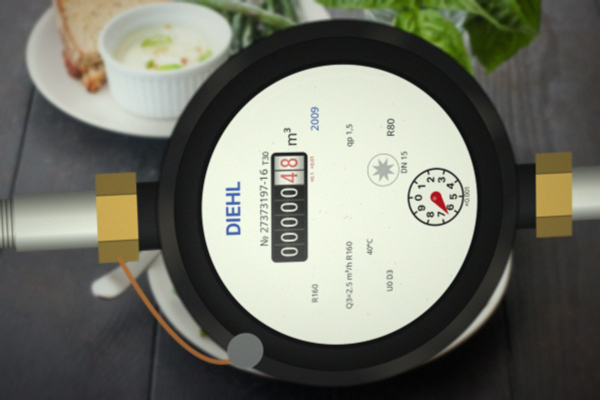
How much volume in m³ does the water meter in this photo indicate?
0.486 m³
